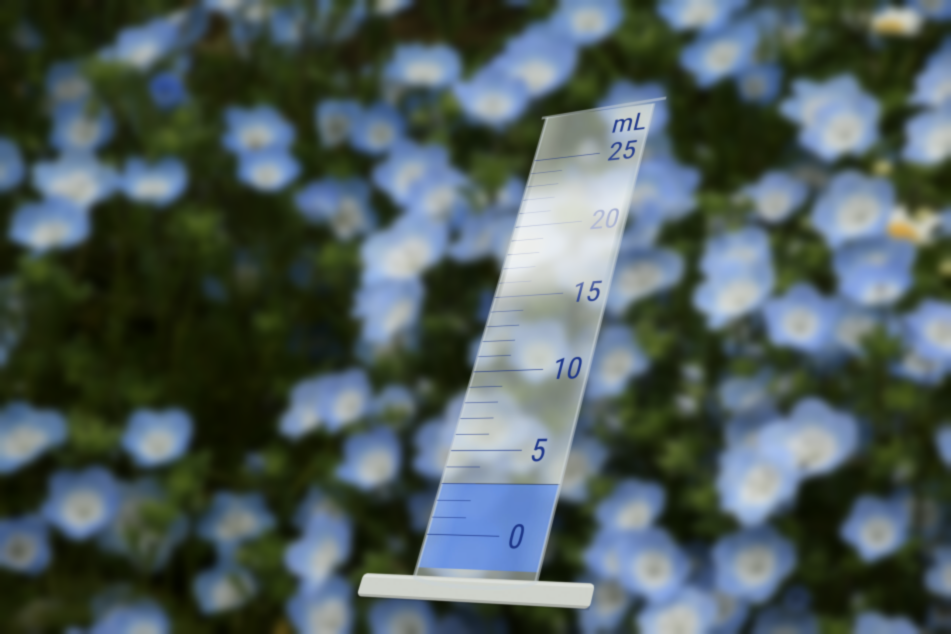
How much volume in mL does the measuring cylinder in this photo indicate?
3 mL
